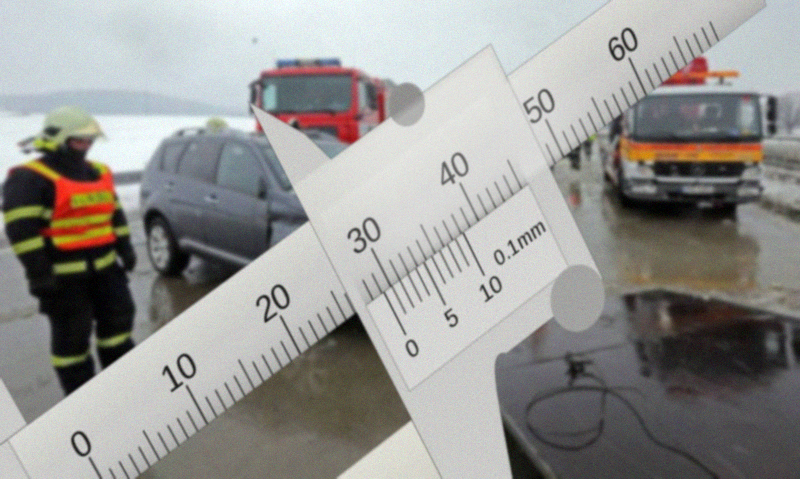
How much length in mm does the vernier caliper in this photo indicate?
29.2 mm
